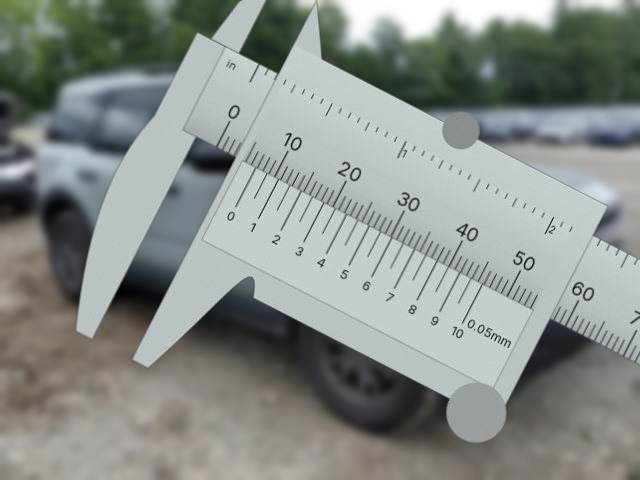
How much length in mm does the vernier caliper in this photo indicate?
6.8 mm
